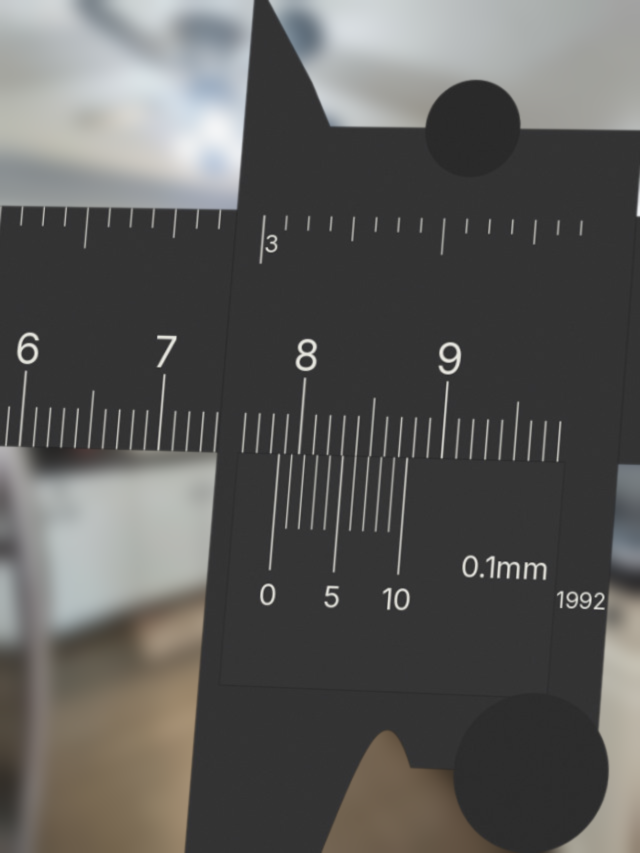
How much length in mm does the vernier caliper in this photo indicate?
78.6 mm
